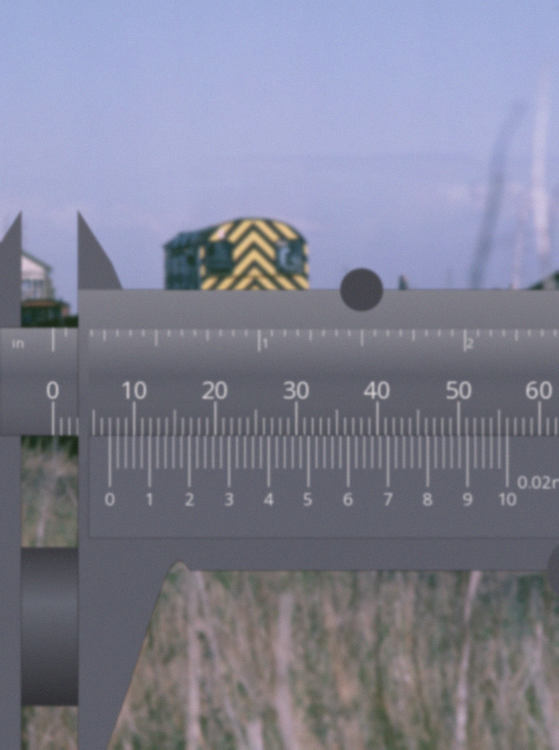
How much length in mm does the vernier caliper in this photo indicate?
7.0 mm
